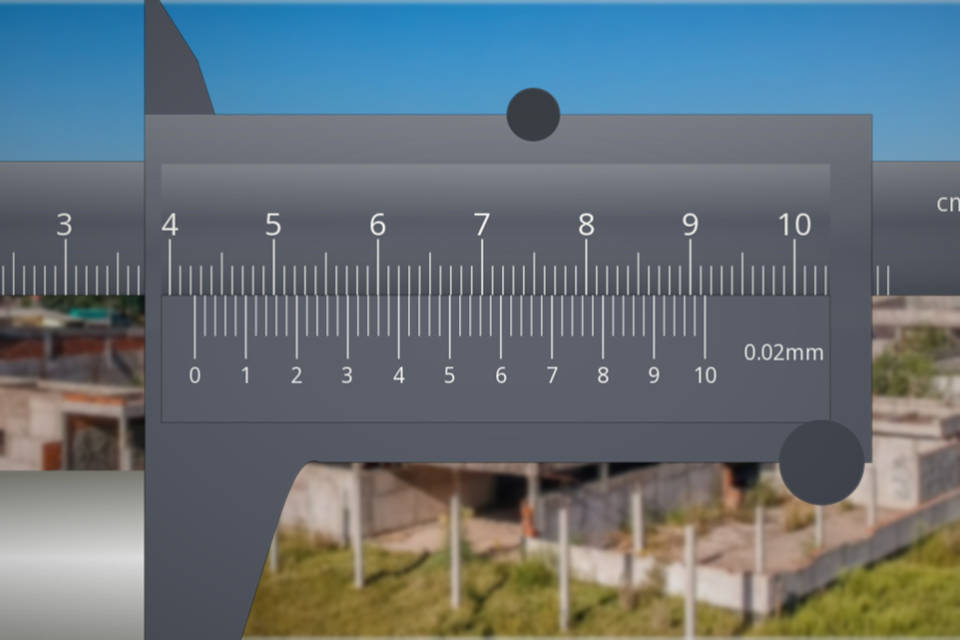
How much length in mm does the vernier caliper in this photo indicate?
42.4 mm
